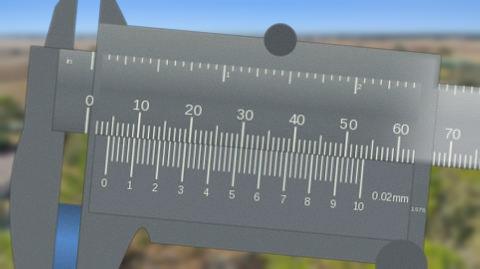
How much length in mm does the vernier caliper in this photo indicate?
4.5 mm
